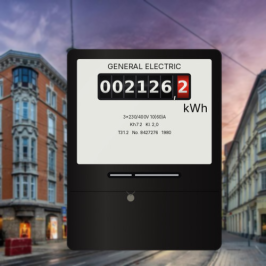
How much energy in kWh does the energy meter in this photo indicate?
2126.2 kWh
